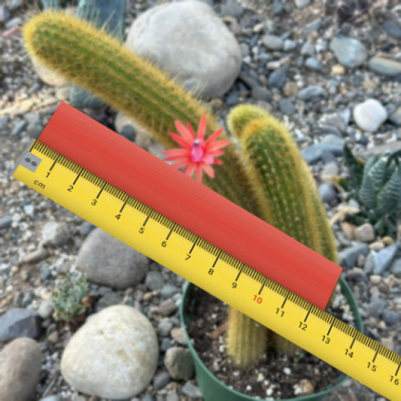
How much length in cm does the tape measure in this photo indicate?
12.5 cm
